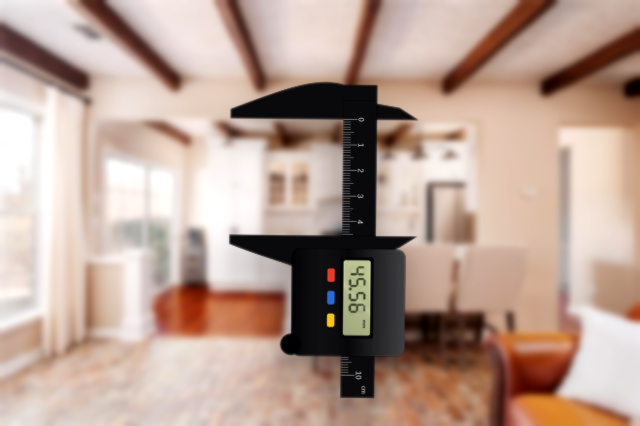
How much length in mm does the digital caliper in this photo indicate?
45.56 mm
